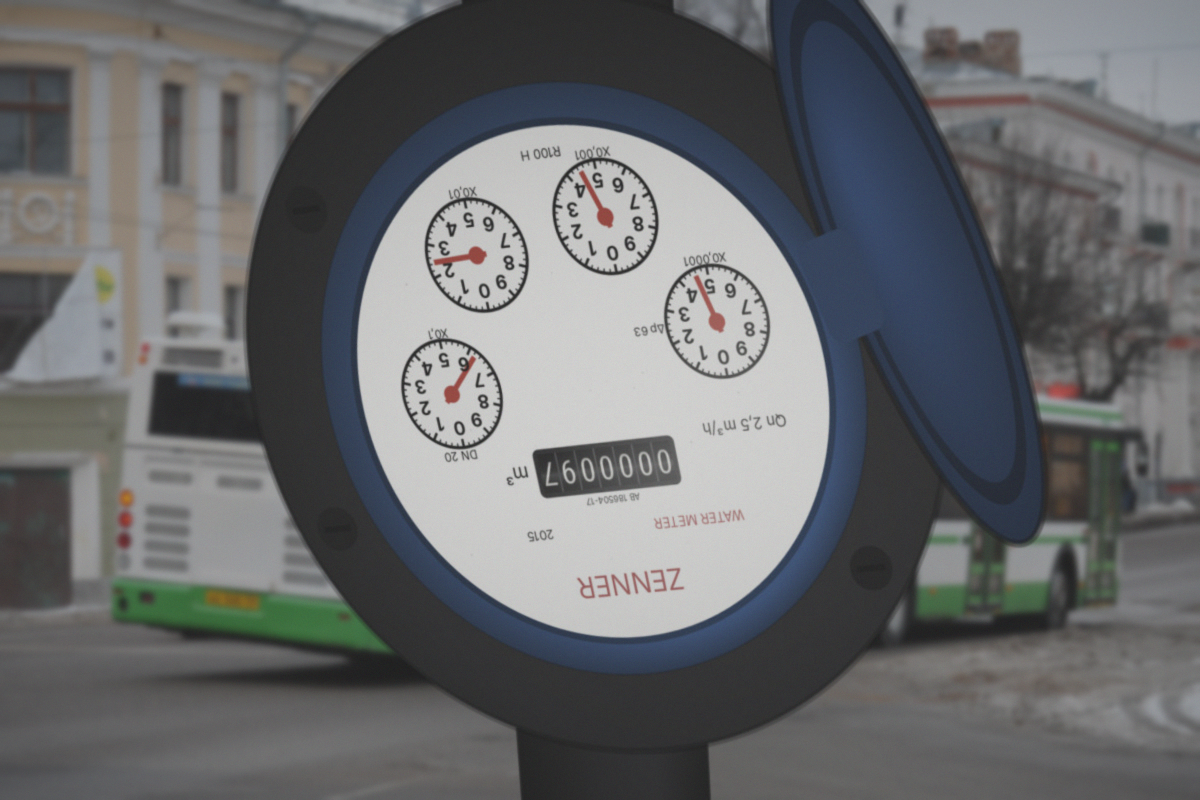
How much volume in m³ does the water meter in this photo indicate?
97.6244 m³
